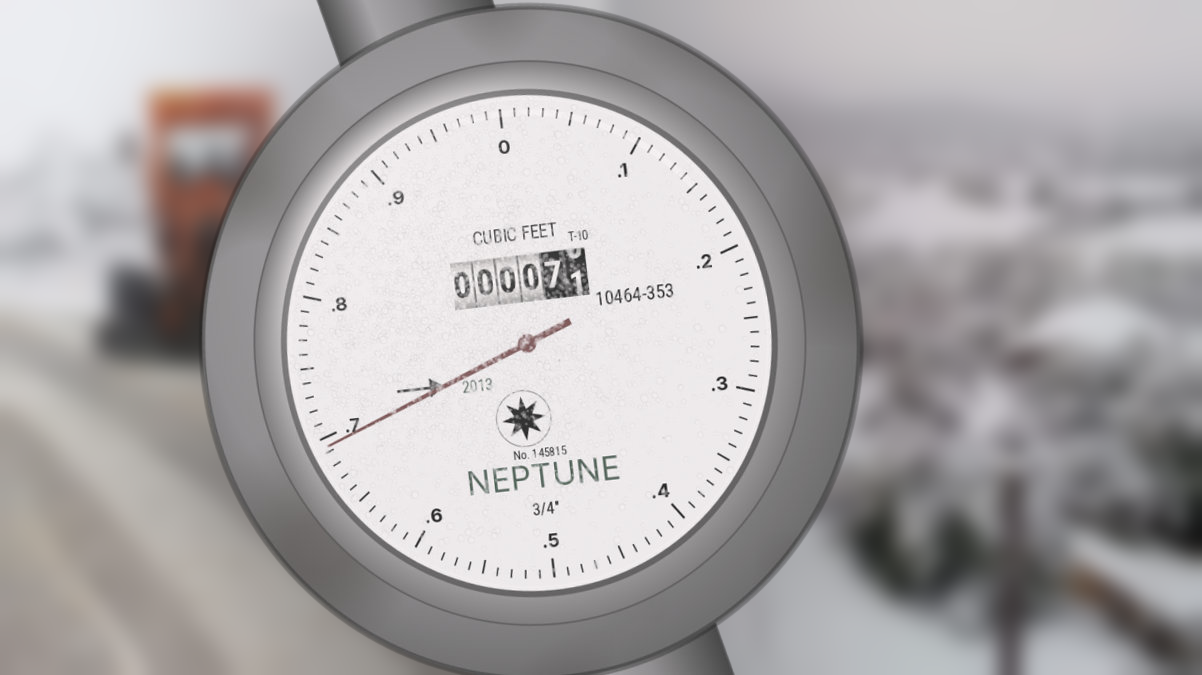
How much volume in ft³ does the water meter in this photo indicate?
70.69 ft³
